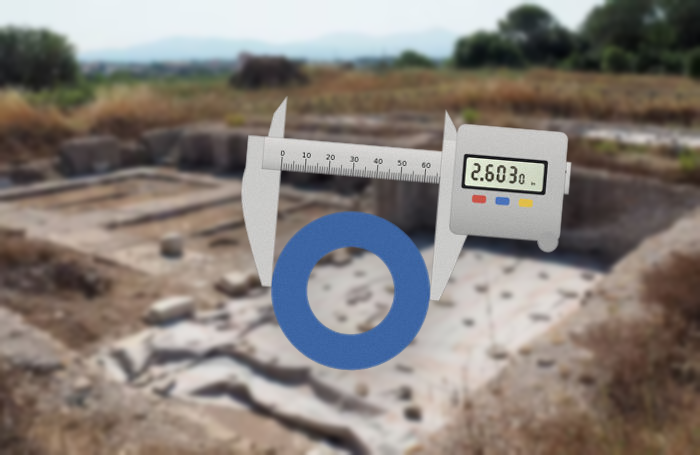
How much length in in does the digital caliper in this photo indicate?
2.6030 in
